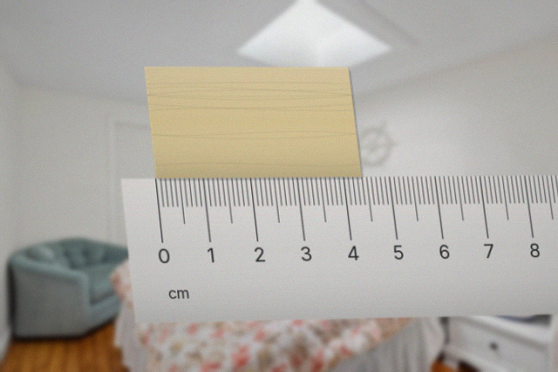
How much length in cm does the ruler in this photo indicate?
4.4 cm
